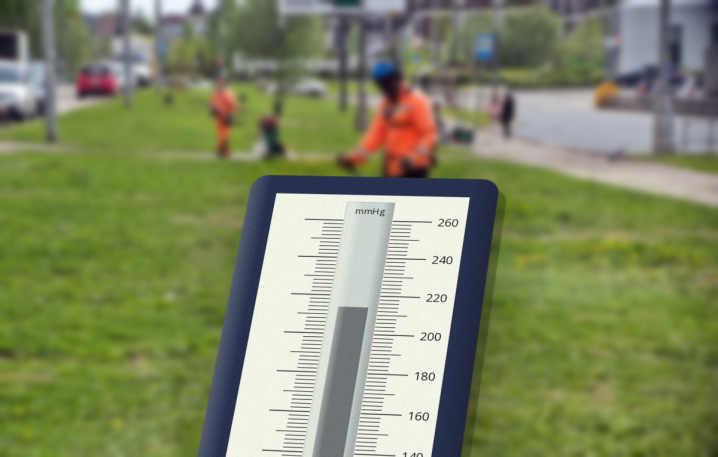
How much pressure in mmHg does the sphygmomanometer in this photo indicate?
214 mmHg
